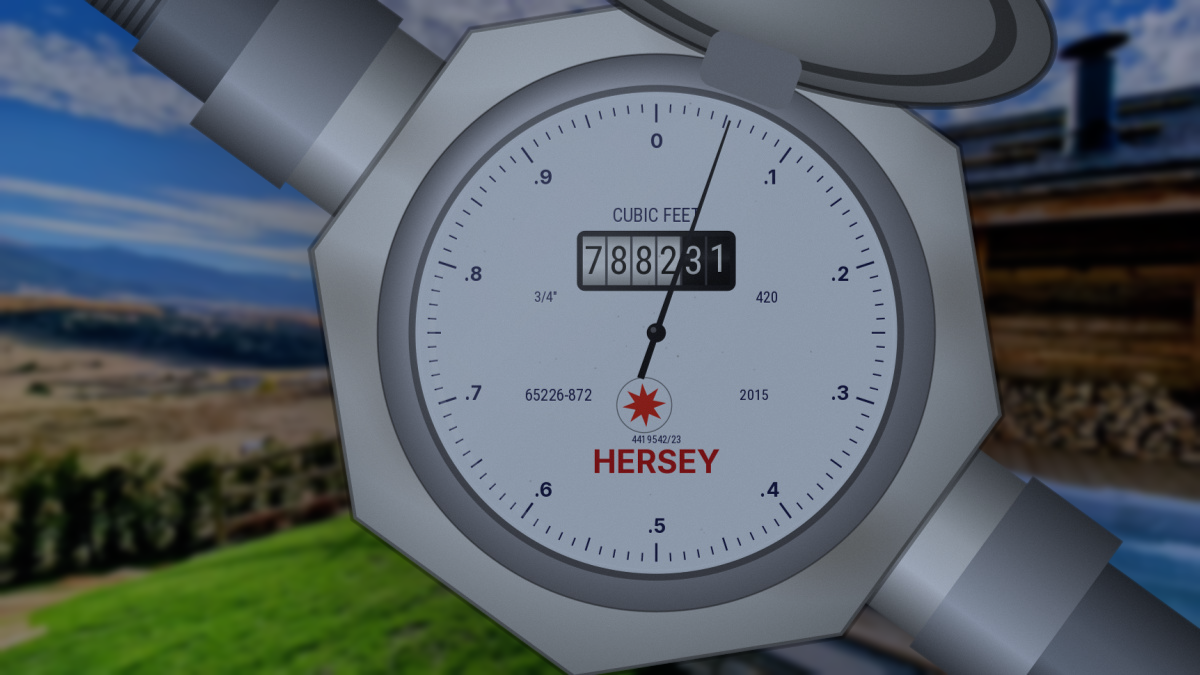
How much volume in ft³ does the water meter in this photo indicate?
788231.05 ft³
